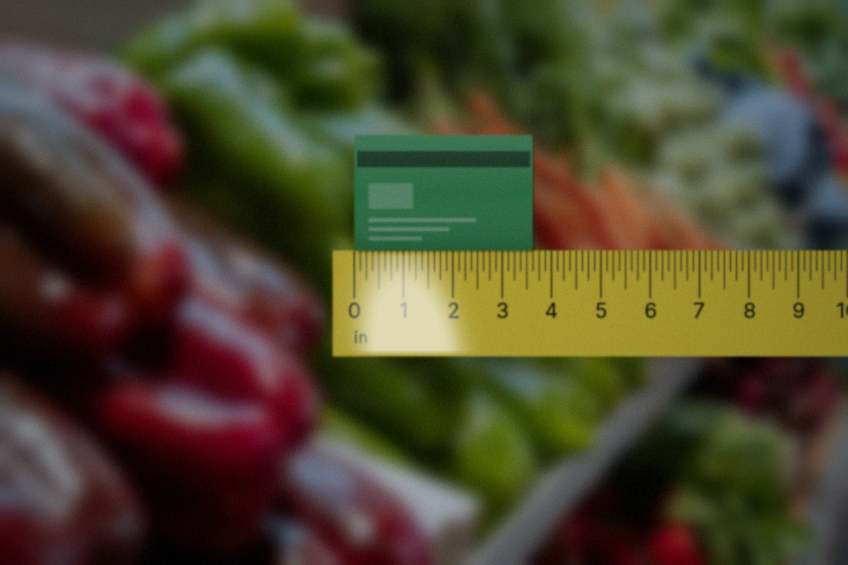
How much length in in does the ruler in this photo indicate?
3.625 in
